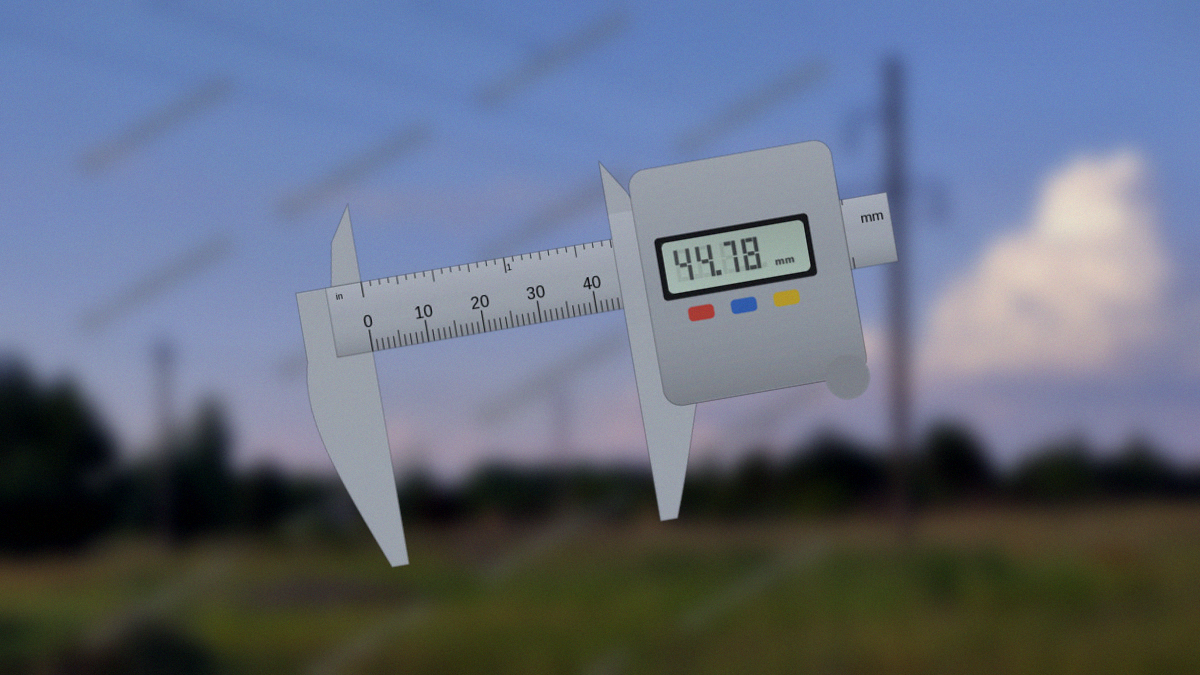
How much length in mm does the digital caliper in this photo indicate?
44.78 mm
